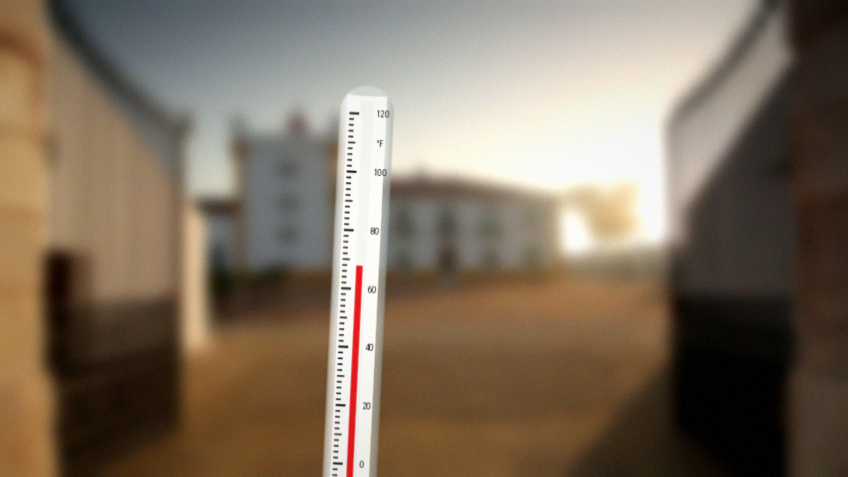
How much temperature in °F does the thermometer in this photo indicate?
68 °F
